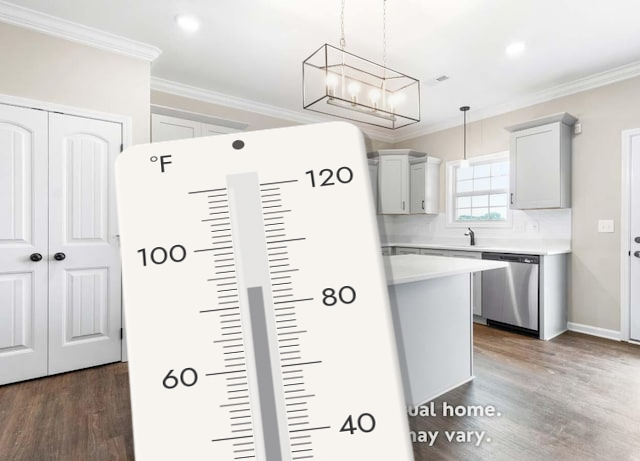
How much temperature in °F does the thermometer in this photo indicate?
86 °F
